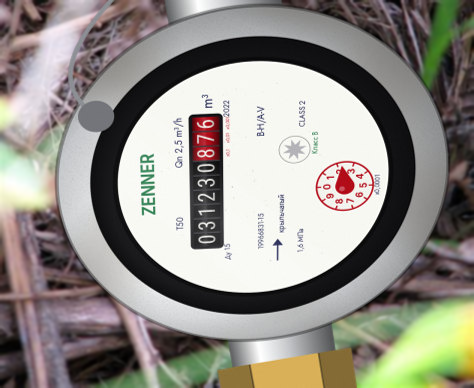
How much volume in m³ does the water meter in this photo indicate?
31230.8762 m³
